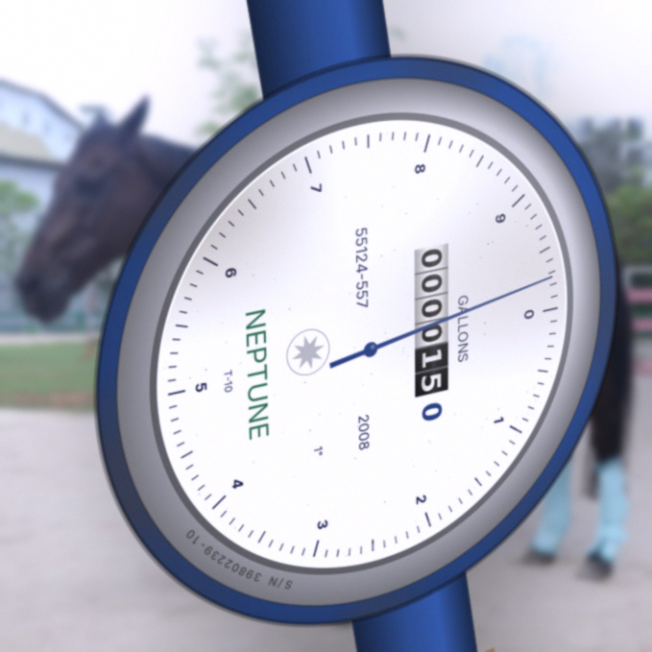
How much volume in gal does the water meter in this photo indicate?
149.7 gal
